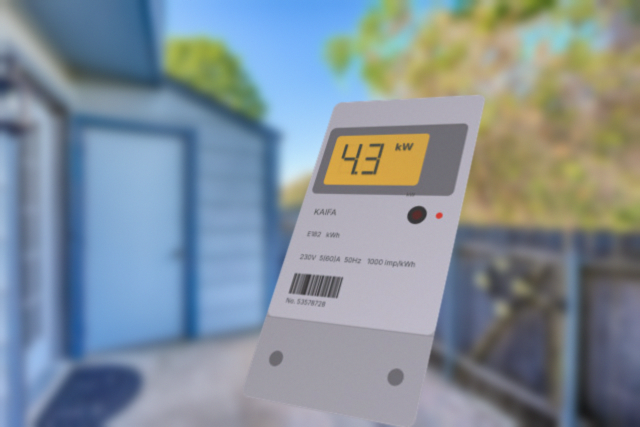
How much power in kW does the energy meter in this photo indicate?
4.3 kW
